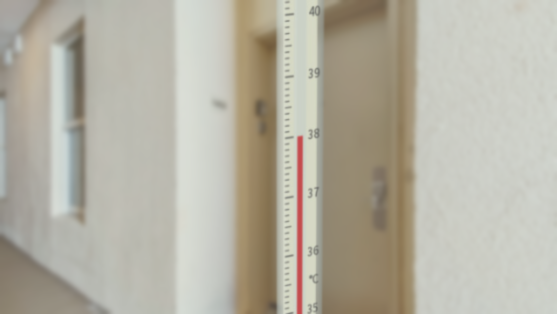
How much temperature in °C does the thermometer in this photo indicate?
38 °C
